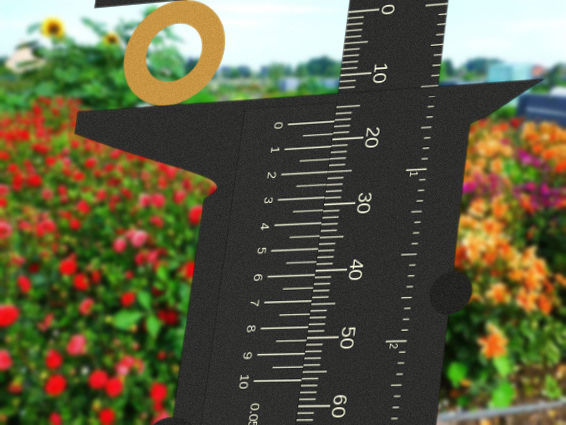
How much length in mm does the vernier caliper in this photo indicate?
17.2 mm
